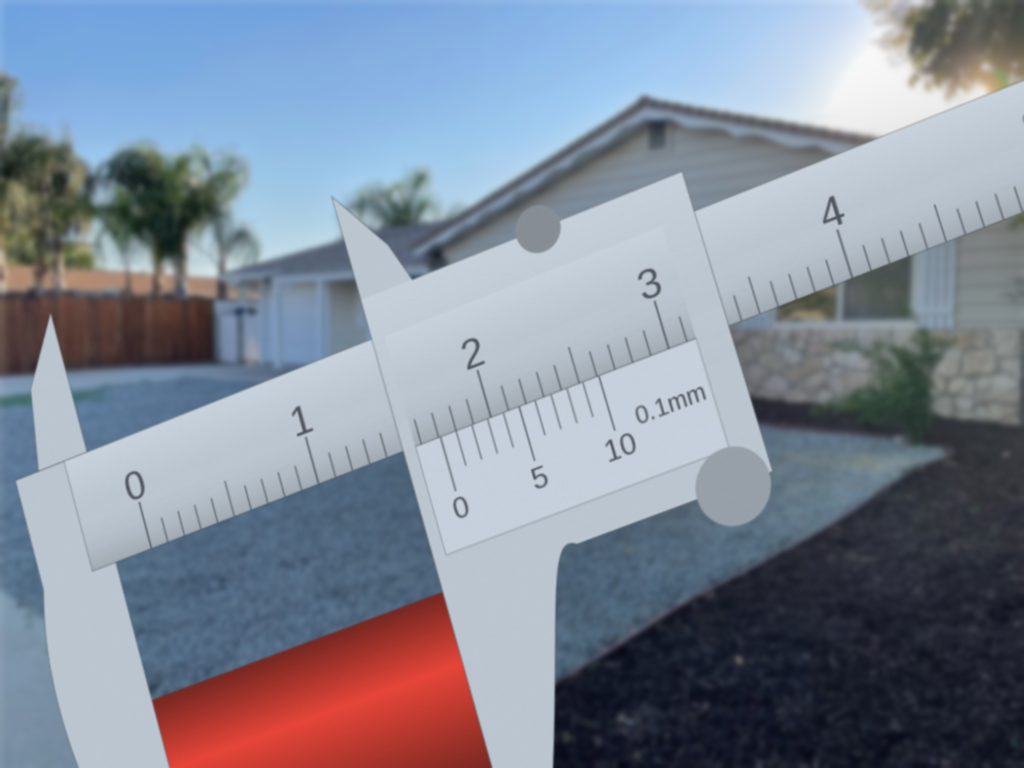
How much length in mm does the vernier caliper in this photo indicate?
17.1 mm
